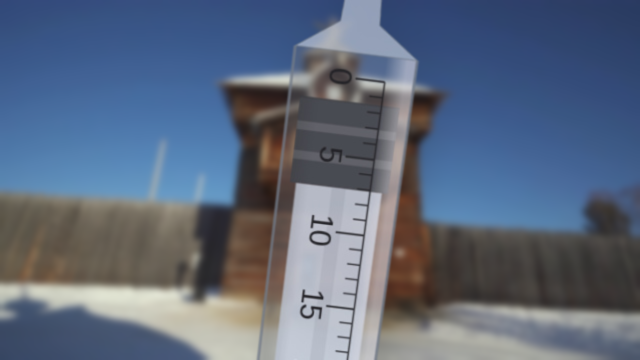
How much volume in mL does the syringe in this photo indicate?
1.5 mL
